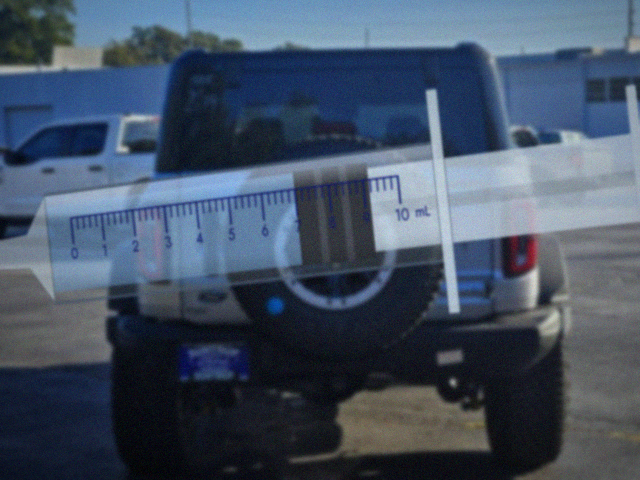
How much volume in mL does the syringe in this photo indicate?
7 mL
